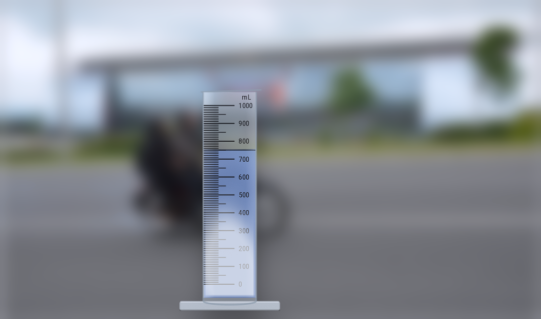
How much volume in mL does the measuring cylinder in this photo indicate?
750 mL
